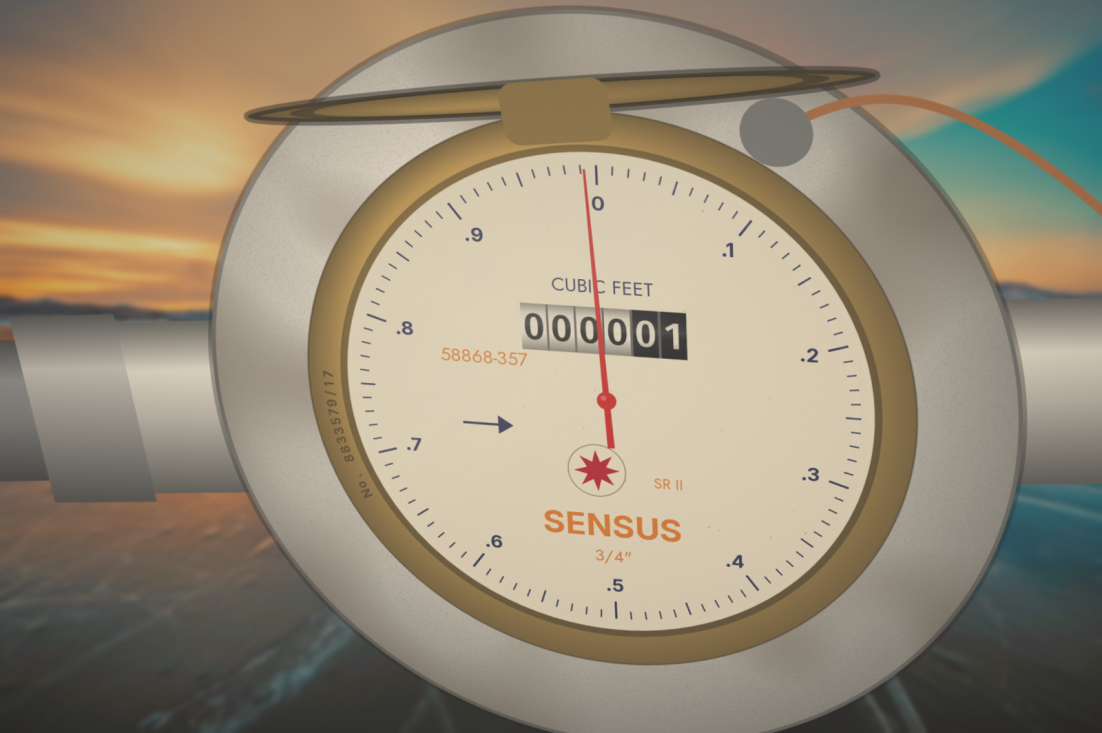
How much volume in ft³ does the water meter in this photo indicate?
0.99 ft³
